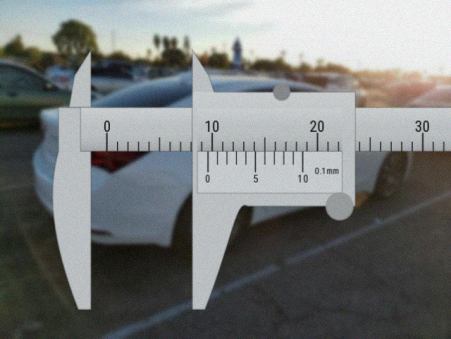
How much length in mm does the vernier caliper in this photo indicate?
9.6 mm
